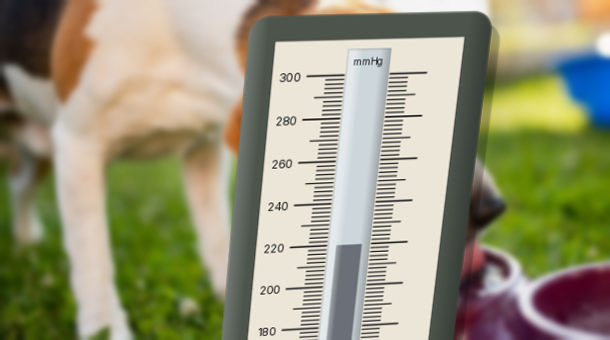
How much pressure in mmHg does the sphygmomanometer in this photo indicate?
220 mmHg
